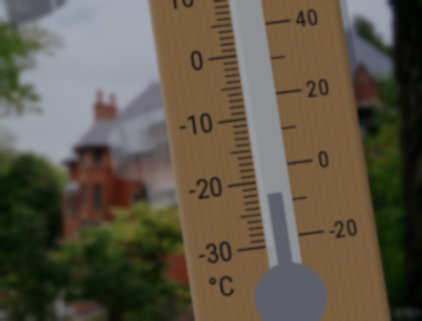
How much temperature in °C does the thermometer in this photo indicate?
-22 °C
